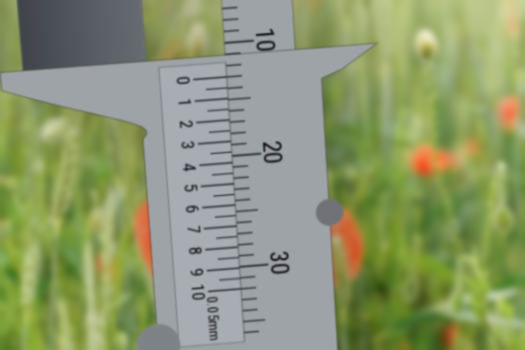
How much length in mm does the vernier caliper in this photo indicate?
13.0 mm
